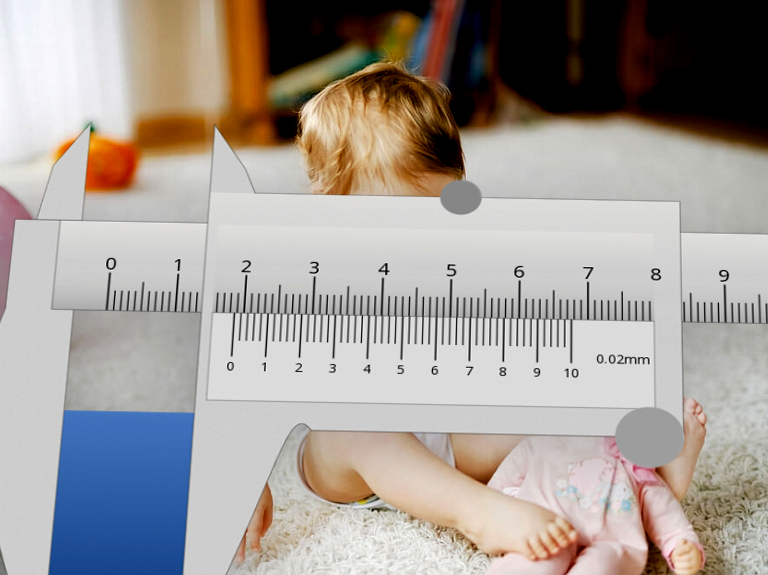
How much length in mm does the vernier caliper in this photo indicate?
18.6 mm
